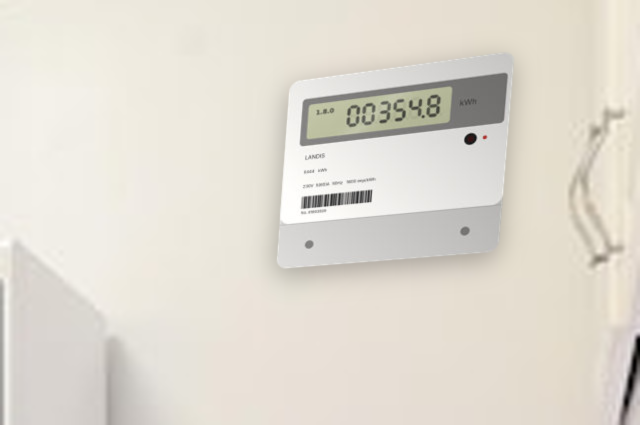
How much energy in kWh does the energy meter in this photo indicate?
354.8 kWh
